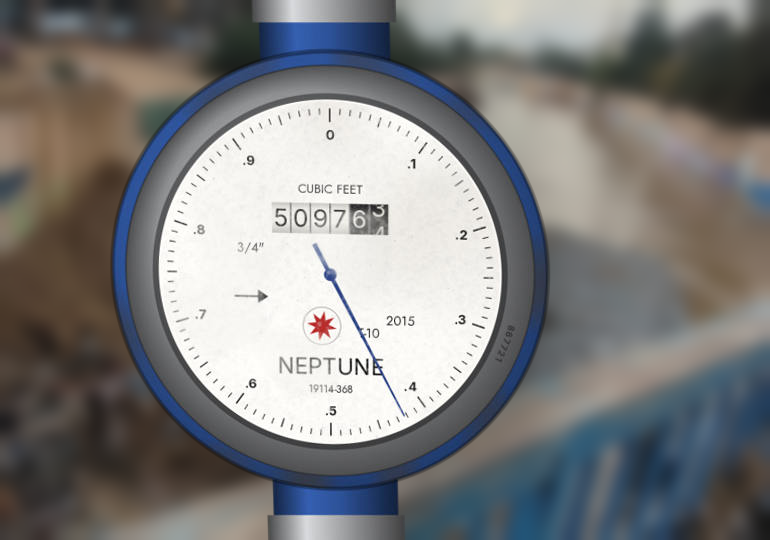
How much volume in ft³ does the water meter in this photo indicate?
509763.42 ft³
